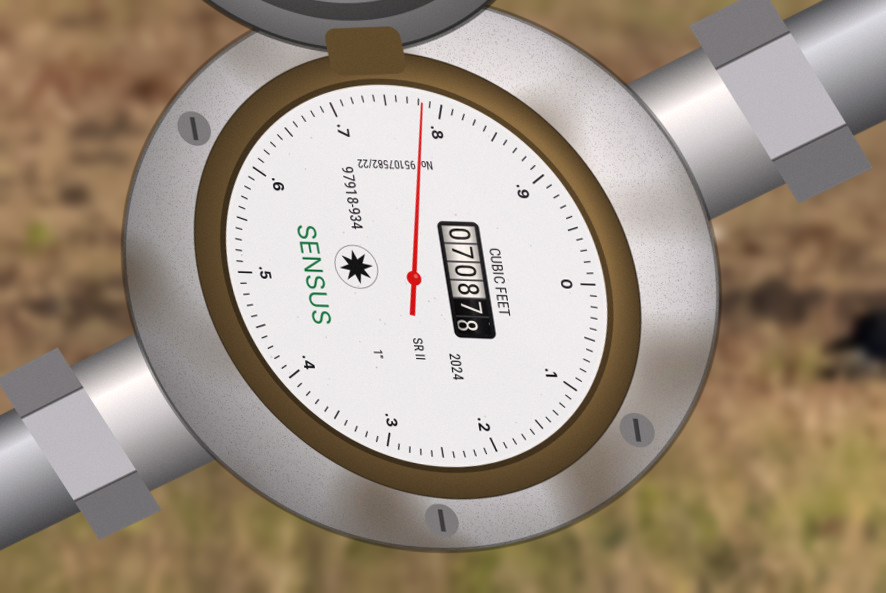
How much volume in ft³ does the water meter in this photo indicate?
70877.78 ft³
